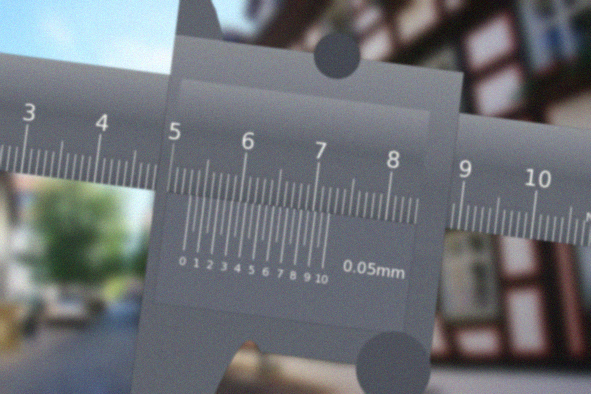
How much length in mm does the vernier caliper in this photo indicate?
53.2 mm
